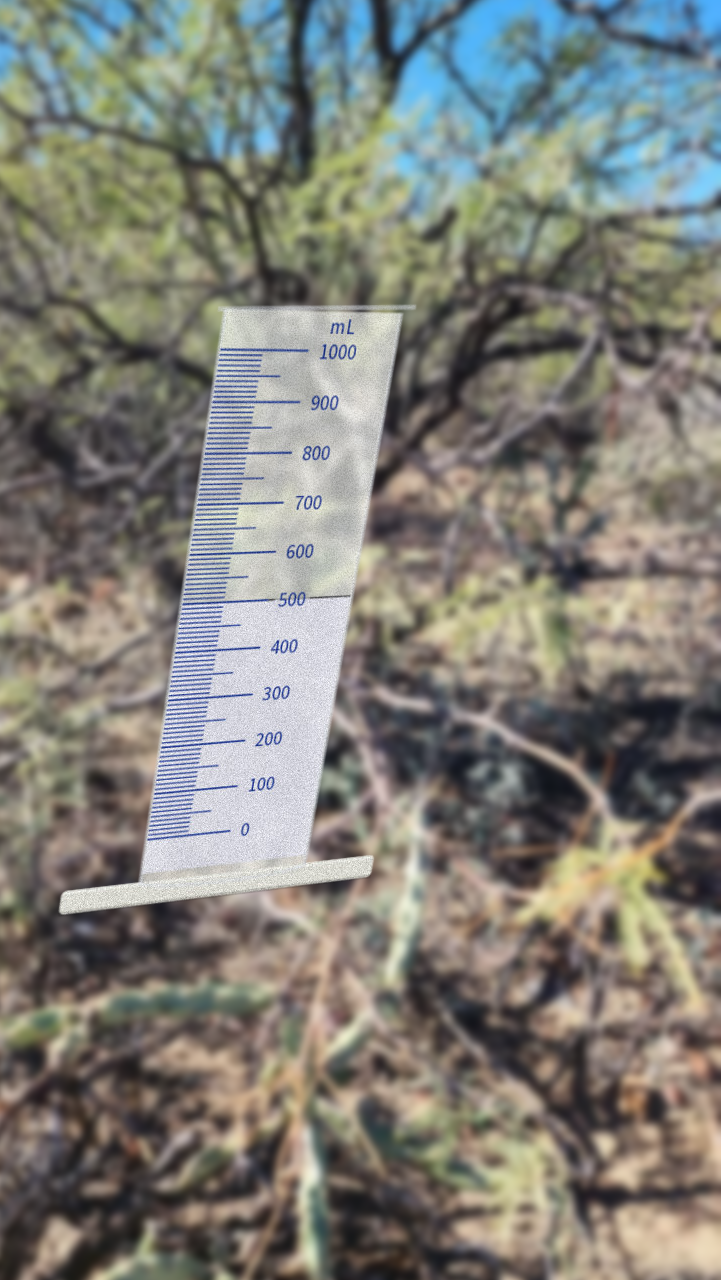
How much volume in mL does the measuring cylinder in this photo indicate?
500 mL
